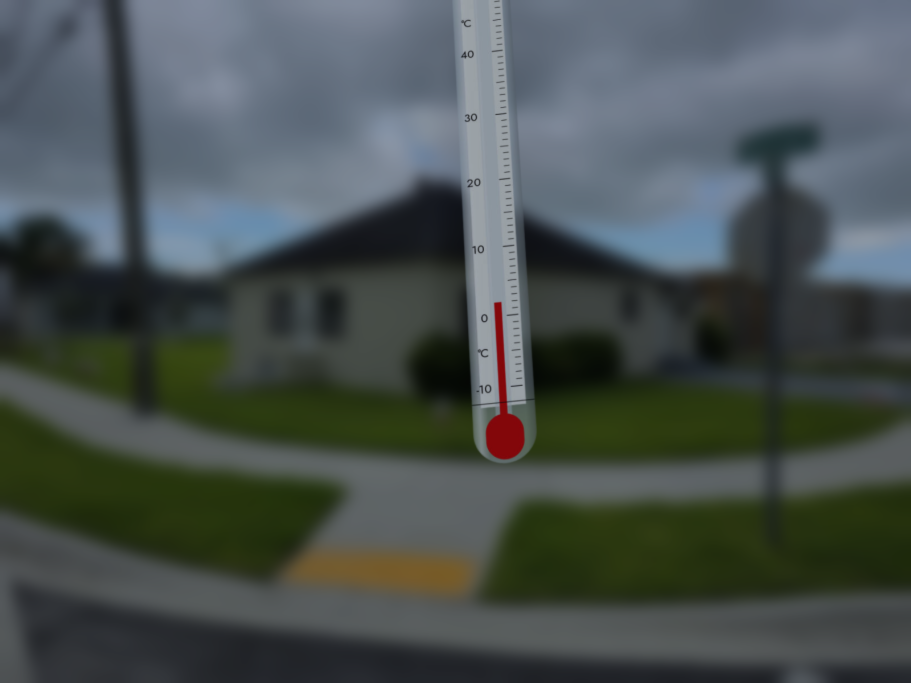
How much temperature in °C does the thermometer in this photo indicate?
2 °C
